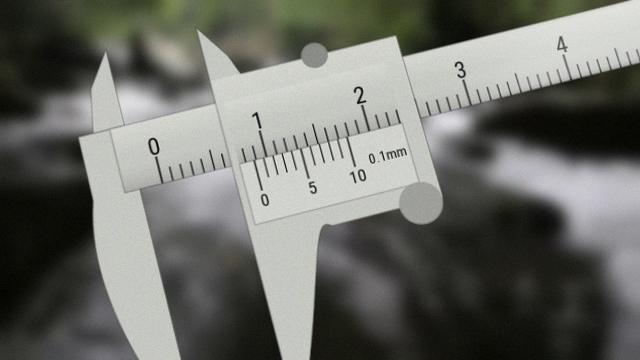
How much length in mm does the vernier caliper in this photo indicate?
8.8 mm
